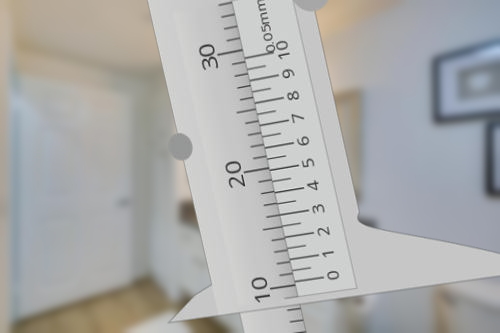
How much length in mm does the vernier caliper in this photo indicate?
10.3 mm
